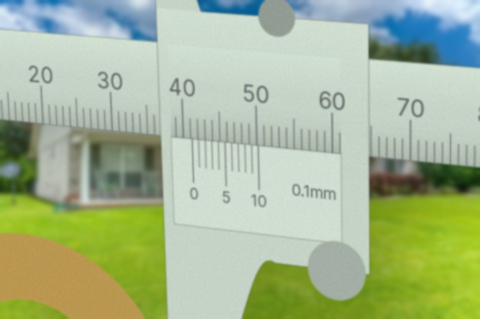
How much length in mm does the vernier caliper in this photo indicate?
41.2 mm
